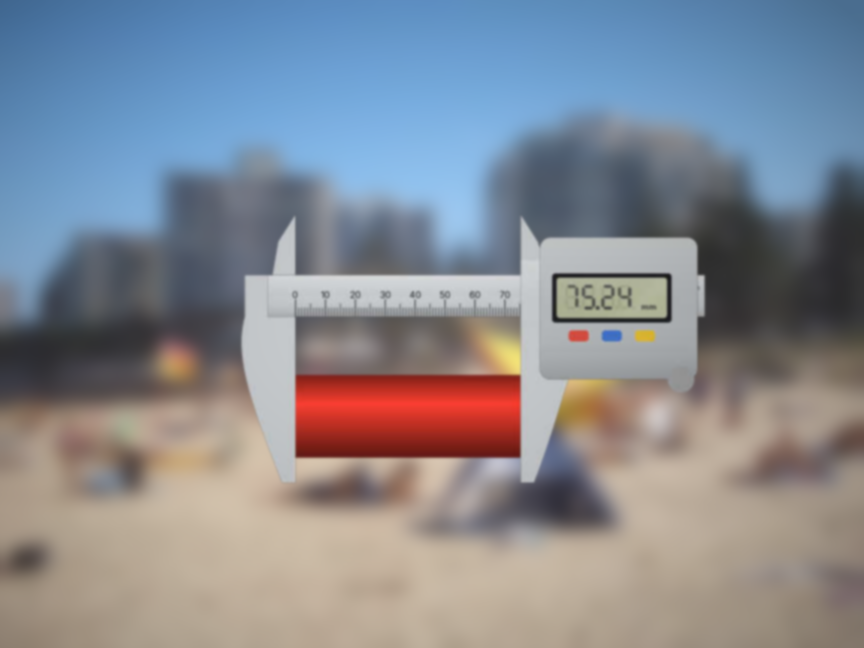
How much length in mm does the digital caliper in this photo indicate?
75.24 mm
